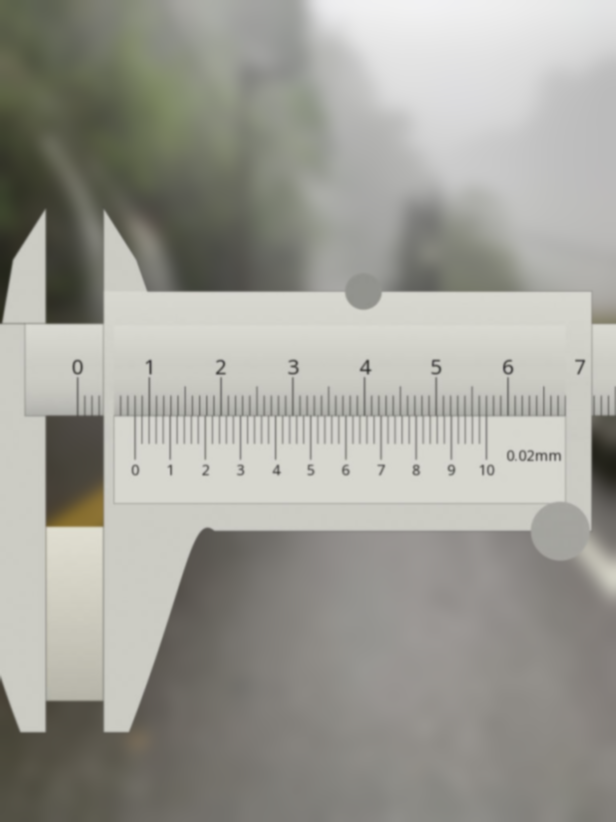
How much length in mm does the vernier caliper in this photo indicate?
8.0 mm
